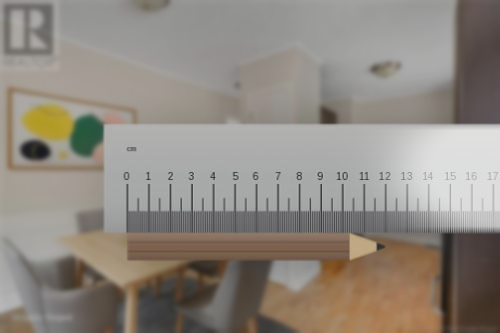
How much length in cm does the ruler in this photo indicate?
12 cm
